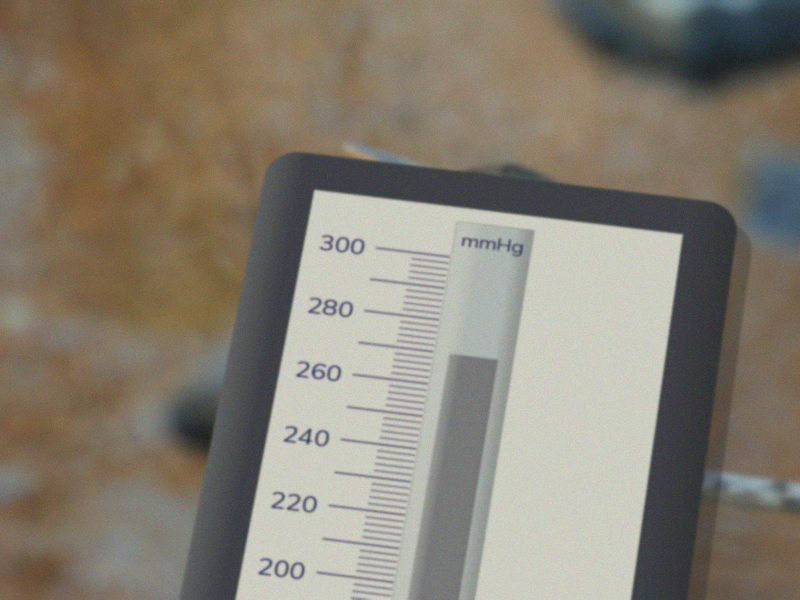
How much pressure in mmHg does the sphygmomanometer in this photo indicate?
270 mmHg
